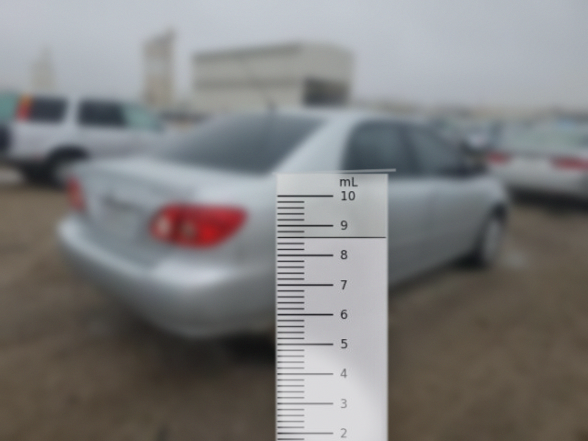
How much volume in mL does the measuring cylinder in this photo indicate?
8.6 mL
